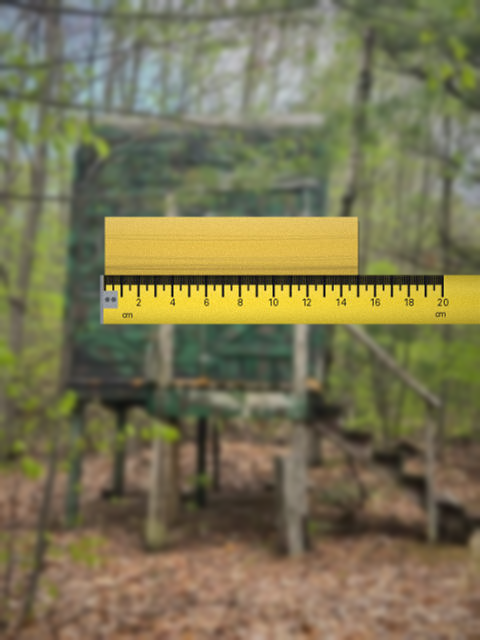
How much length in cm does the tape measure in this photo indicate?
15 cm
